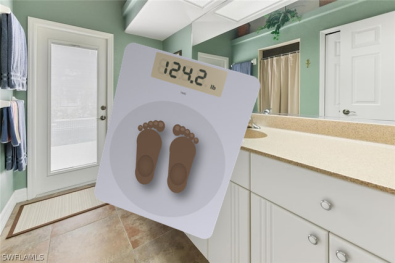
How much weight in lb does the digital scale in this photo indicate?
124.2 lb
